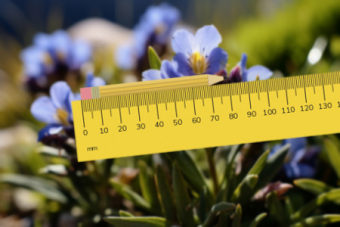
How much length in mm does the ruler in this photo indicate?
80 mm
